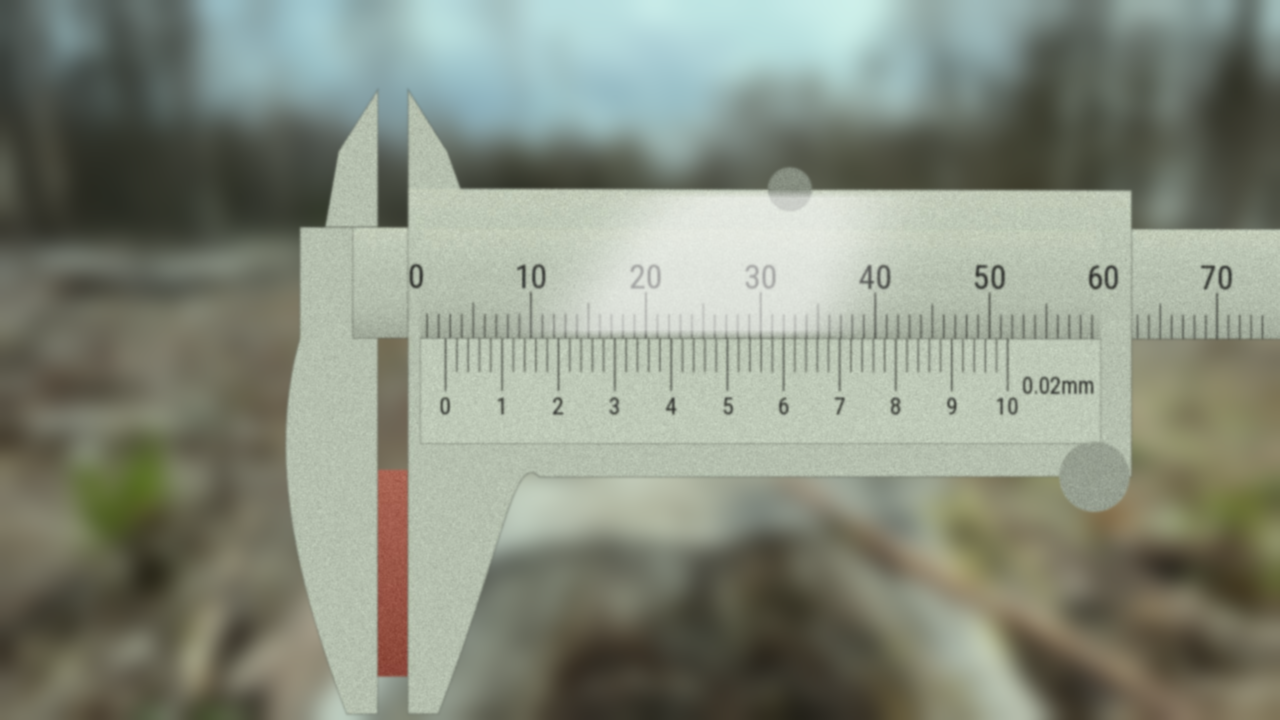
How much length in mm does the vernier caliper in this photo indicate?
2.6 mm
